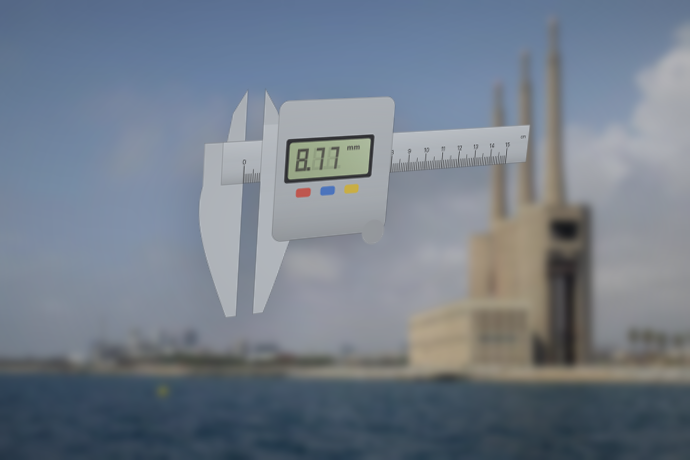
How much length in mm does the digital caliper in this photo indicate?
8.77 mm
